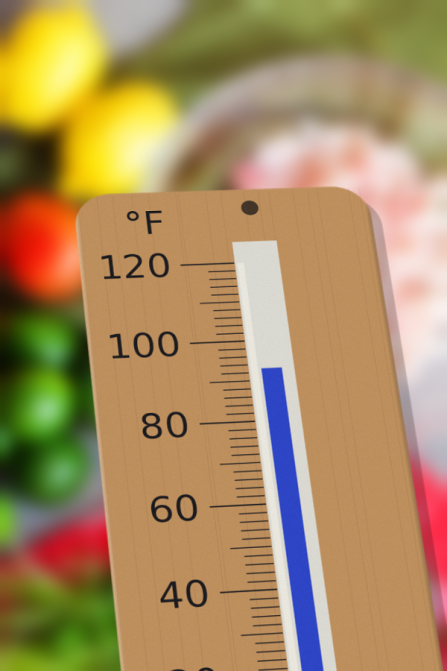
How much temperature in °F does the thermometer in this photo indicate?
93 °F
